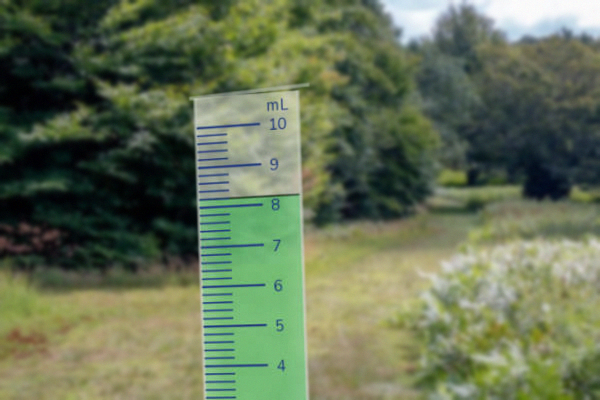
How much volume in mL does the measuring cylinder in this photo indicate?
8.2 mL
